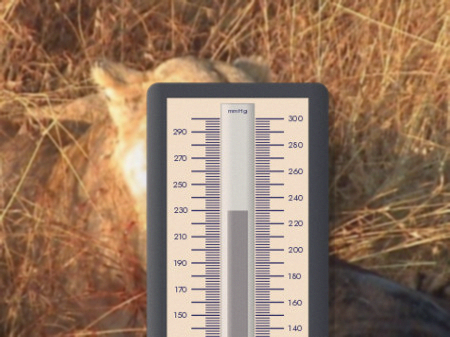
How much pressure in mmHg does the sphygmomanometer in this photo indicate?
230 mmHg
